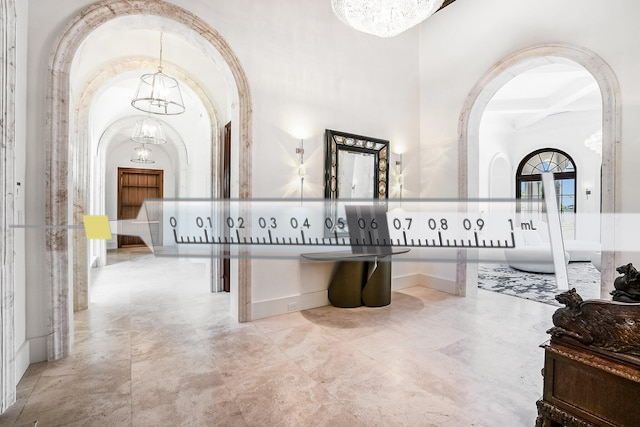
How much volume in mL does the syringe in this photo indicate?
0.54 mL
